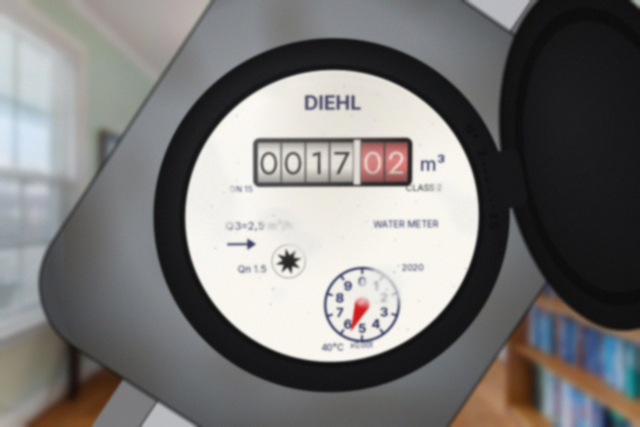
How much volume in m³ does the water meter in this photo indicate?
17.025 m³
